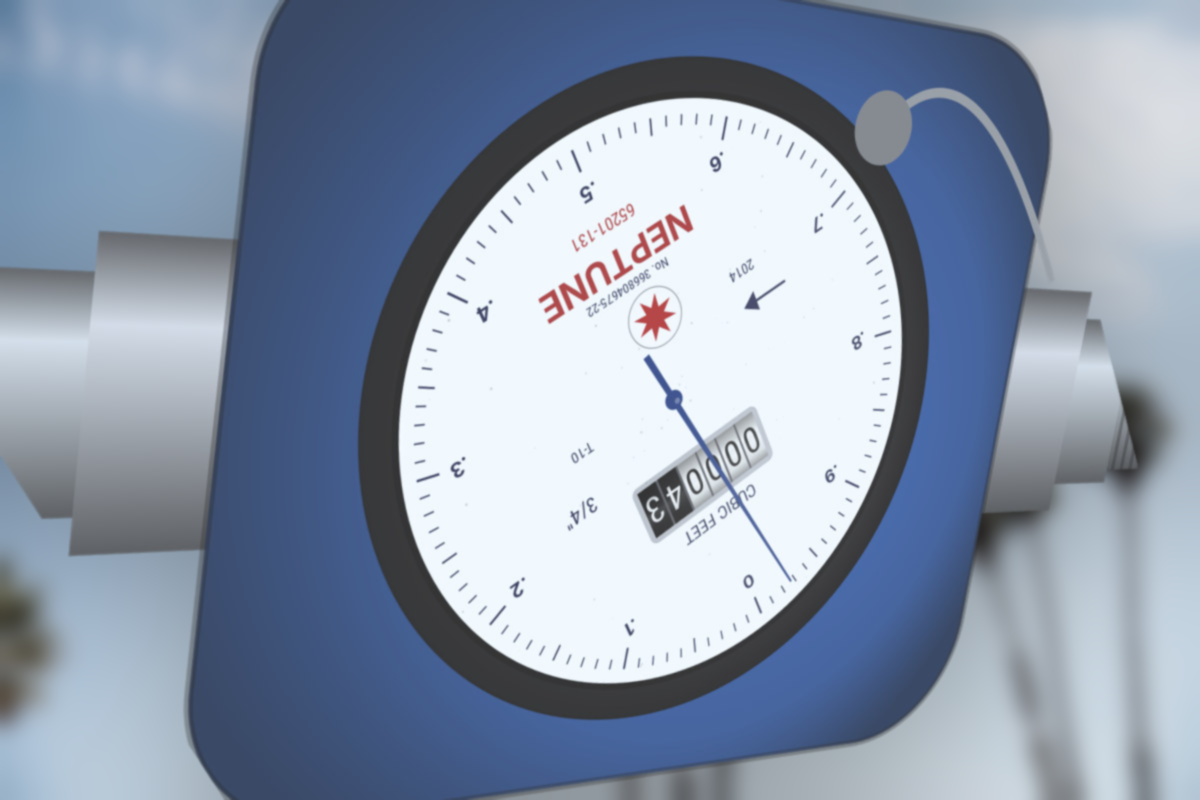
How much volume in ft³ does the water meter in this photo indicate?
42.97 ft³
